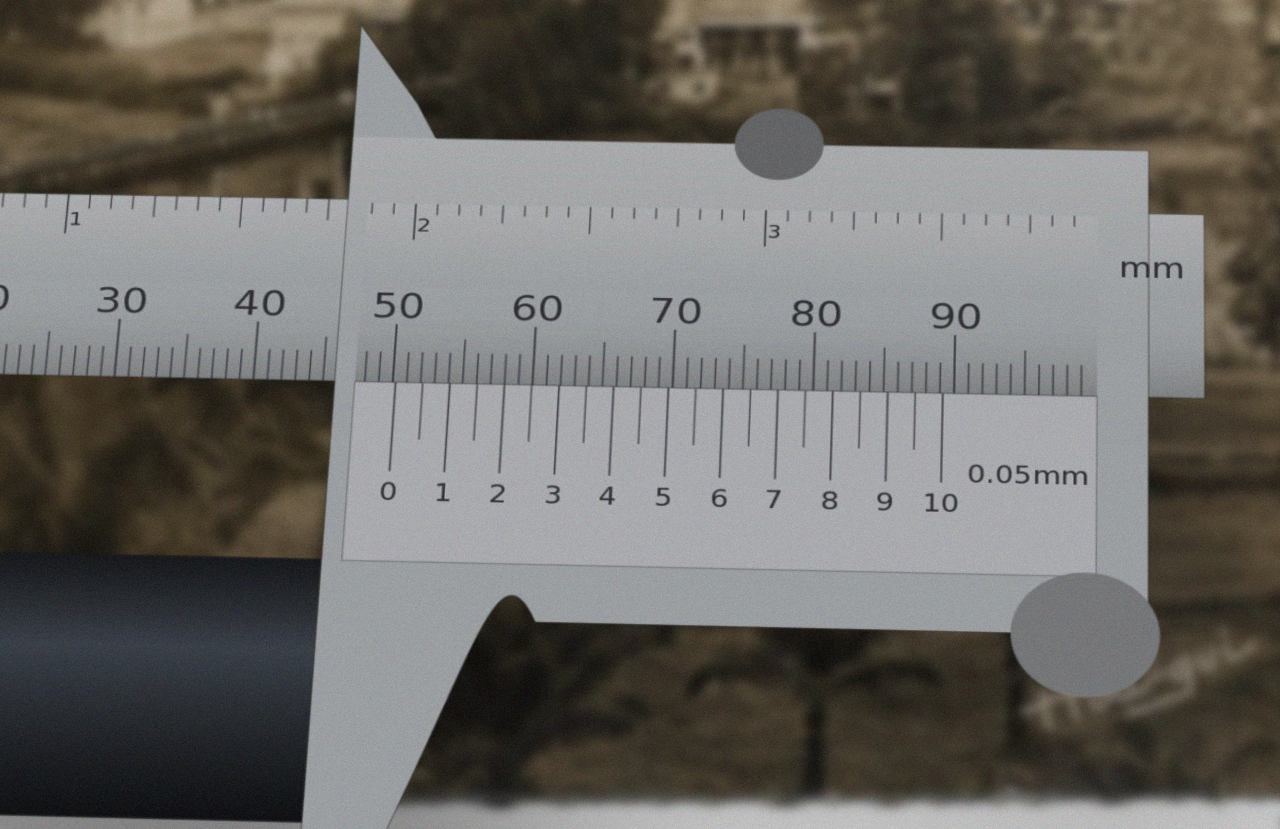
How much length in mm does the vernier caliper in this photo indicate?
50.2 mm
